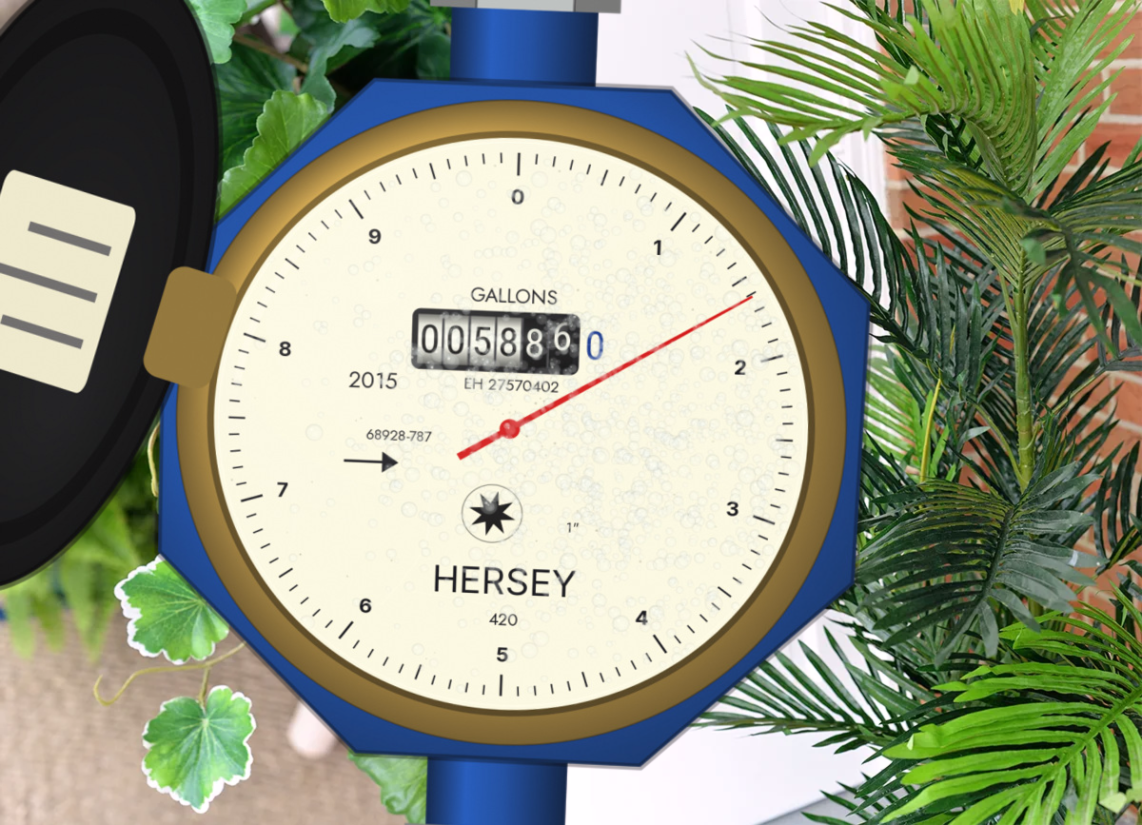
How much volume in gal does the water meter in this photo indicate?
58861.6 gal
